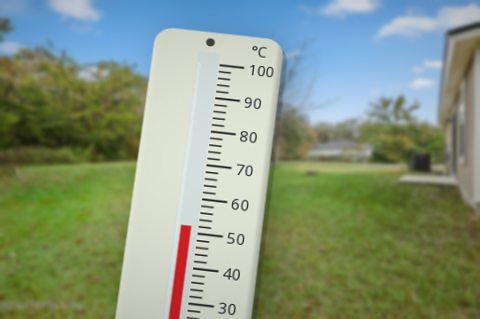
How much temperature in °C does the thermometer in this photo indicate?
52 °C
